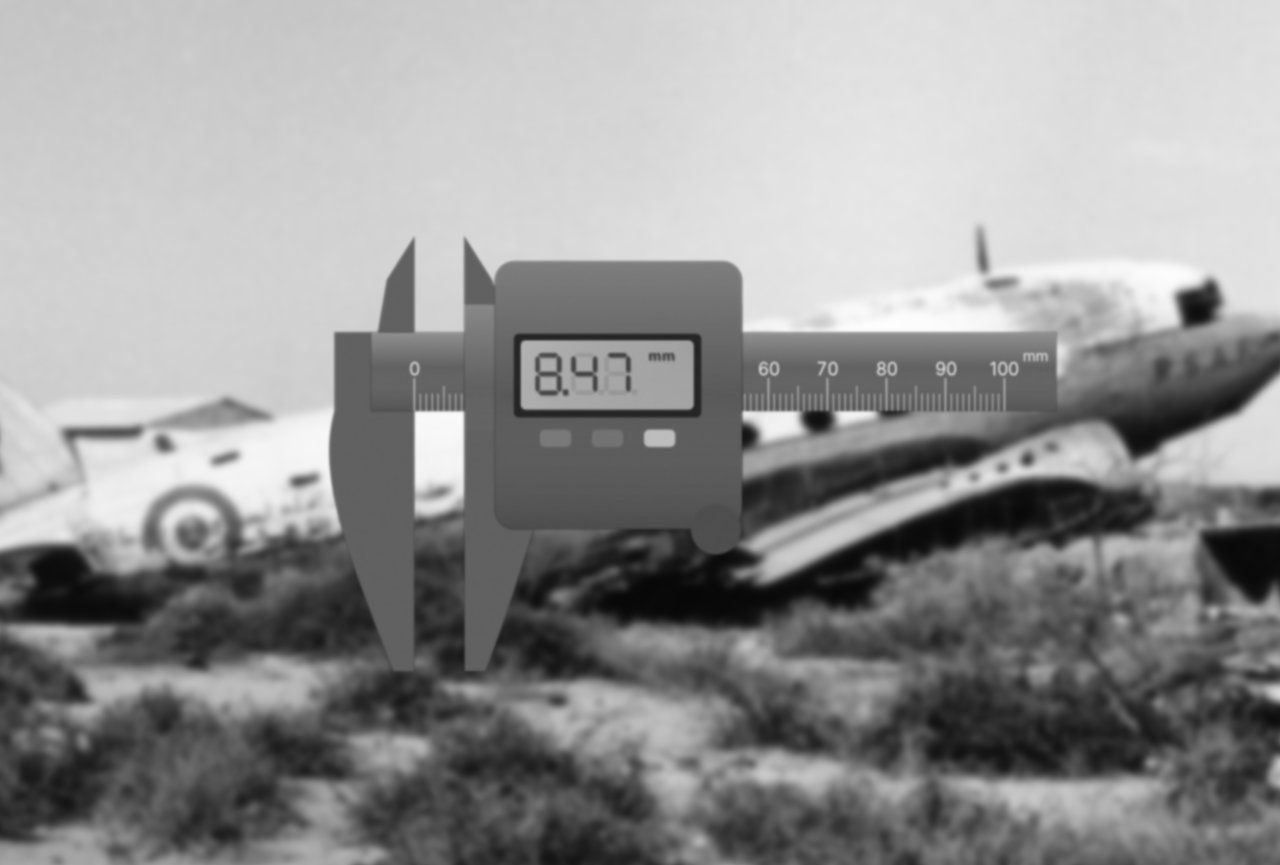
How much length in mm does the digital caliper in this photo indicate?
8.47 mm
